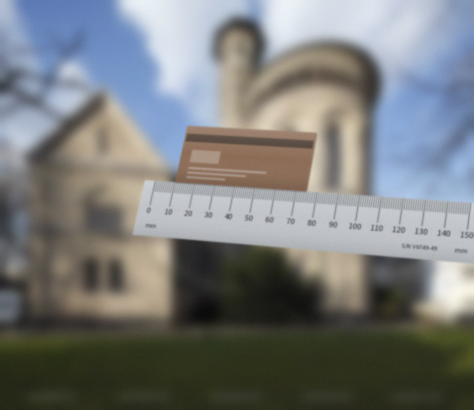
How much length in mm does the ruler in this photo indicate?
65 mm
